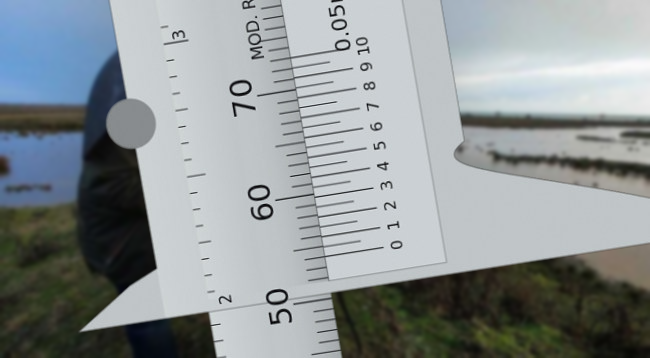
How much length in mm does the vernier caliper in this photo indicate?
54.0 mm
